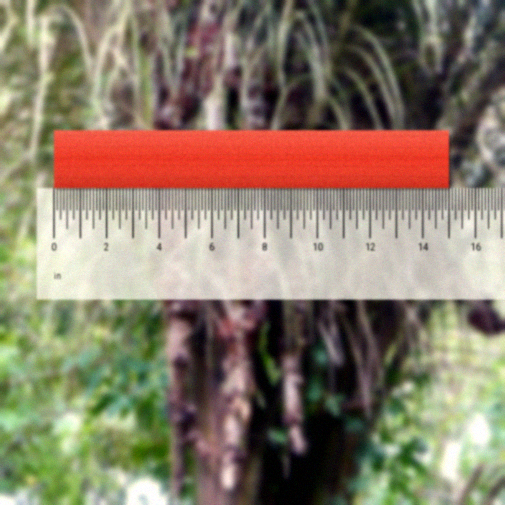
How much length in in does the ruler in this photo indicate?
15 in
